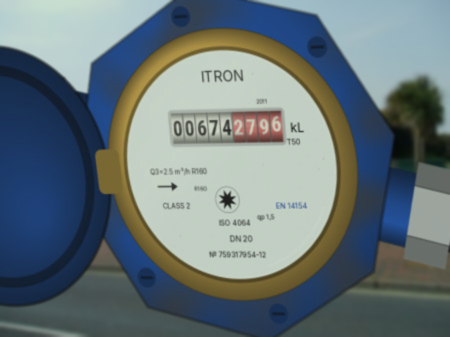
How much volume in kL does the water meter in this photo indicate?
674.2796 kL
